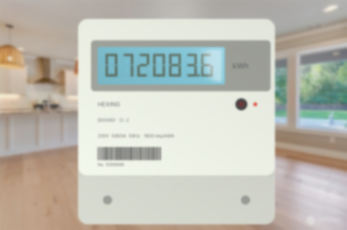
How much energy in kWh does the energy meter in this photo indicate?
72083.6 kWh
